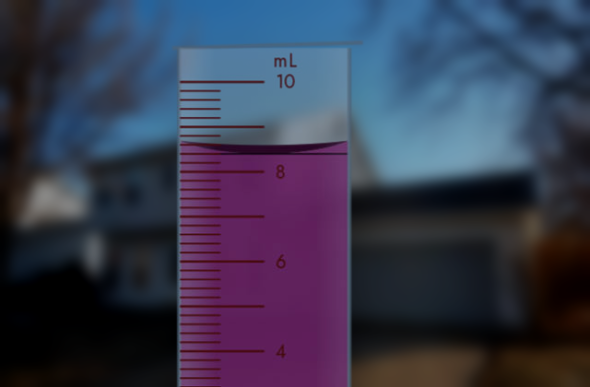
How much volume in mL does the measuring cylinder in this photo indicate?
8.4 mL
